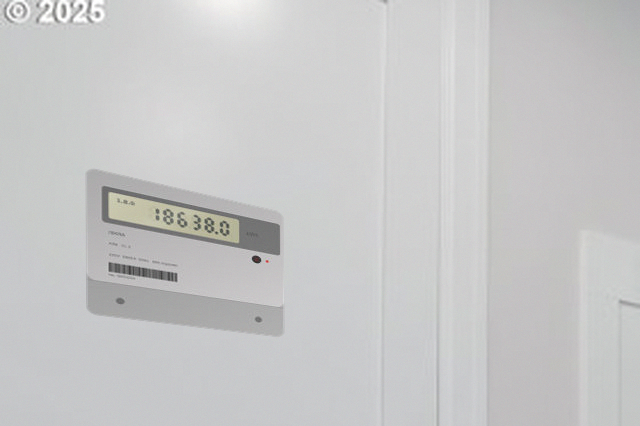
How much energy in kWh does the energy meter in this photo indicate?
18638.0 kWh
